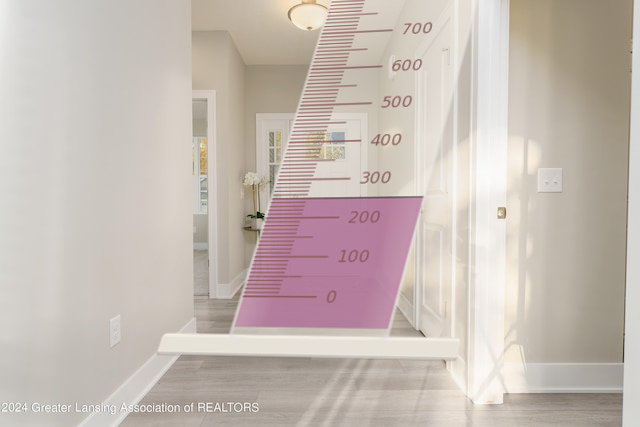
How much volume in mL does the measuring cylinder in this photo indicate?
250 mL
